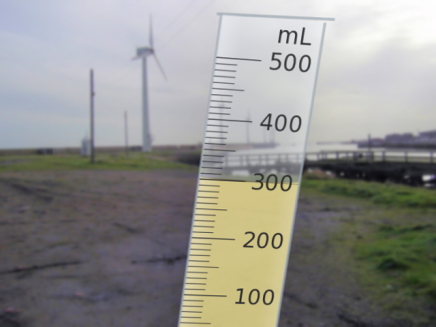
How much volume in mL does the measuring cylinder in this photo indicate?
300 mL
